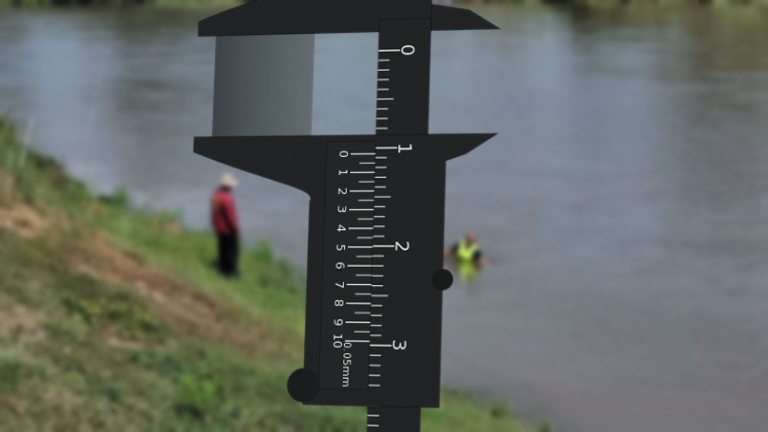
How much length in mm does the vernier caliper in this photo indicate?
10.6 mm
